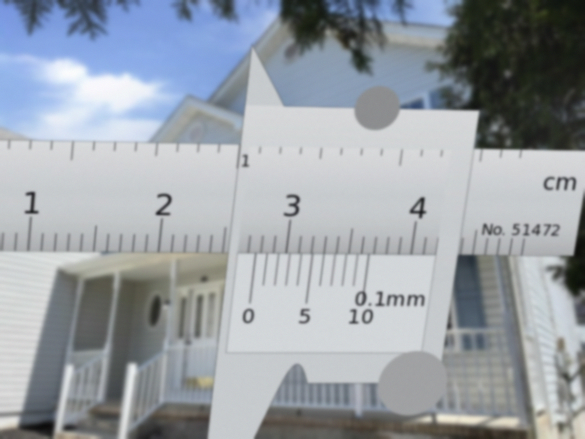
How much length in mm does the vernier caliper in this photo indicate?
27.6 mm
